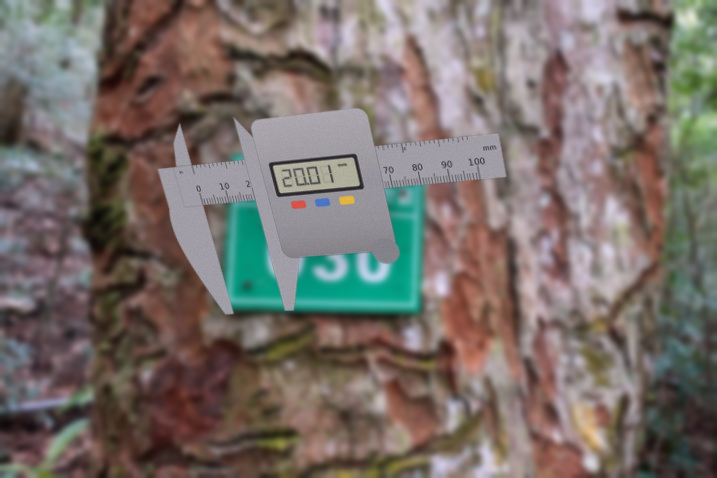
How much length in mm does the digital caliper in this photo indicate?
20.01 mm
